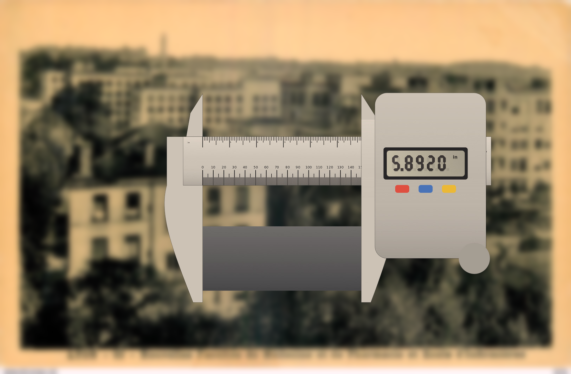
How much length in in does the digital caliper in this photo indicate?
5.8920 in
